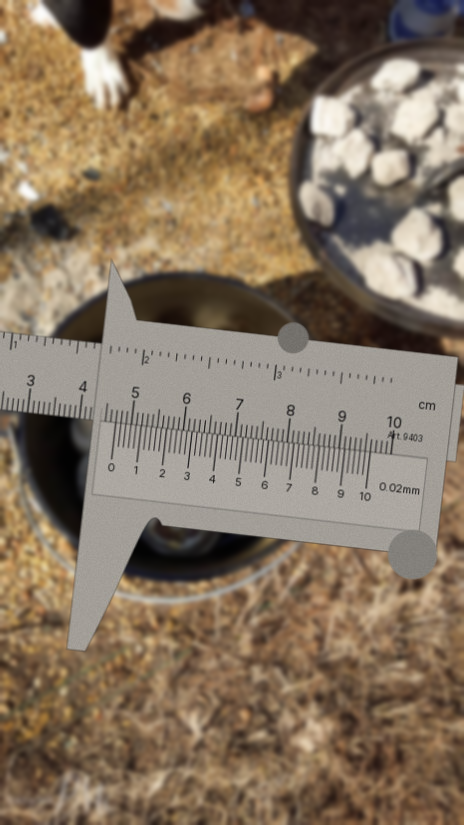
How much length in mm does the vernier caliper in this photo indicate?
47.0 mm
